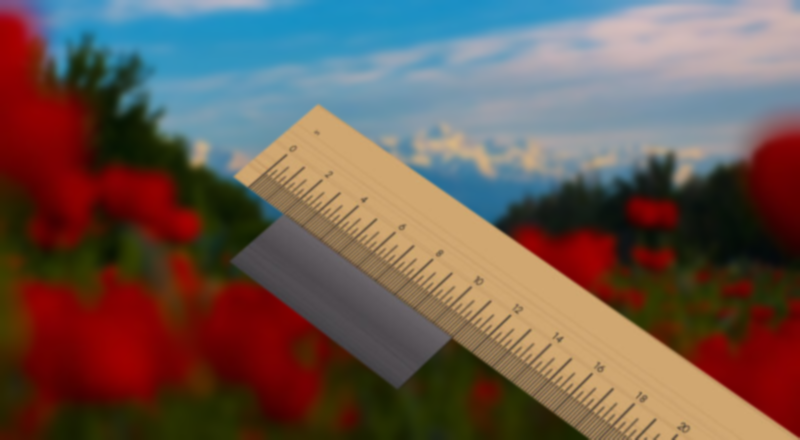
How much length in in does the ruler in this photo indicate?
9 in
